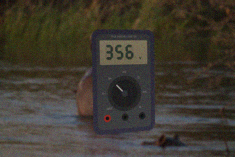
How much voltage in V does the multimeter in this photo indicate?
356 V
